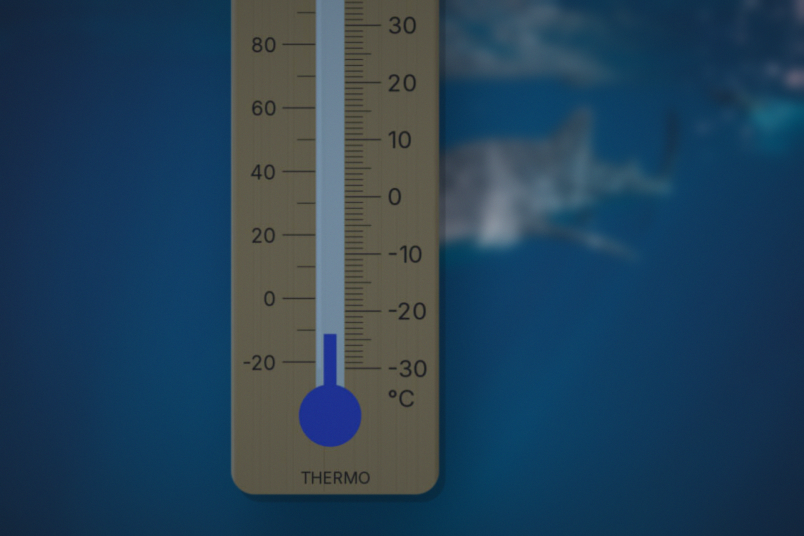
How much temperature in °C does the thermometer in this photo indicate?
-24 °C
